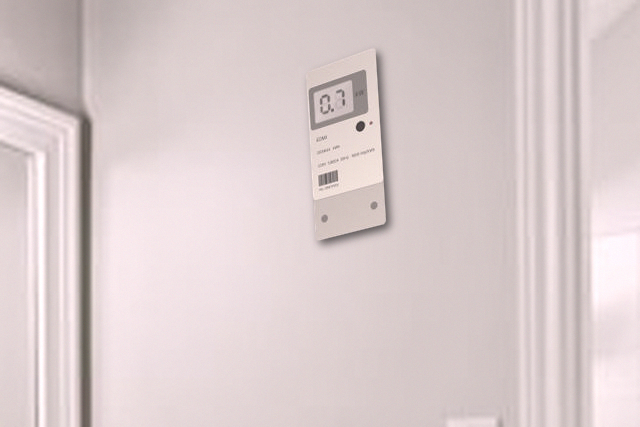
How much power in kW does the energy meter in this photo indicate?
0.7 kW
